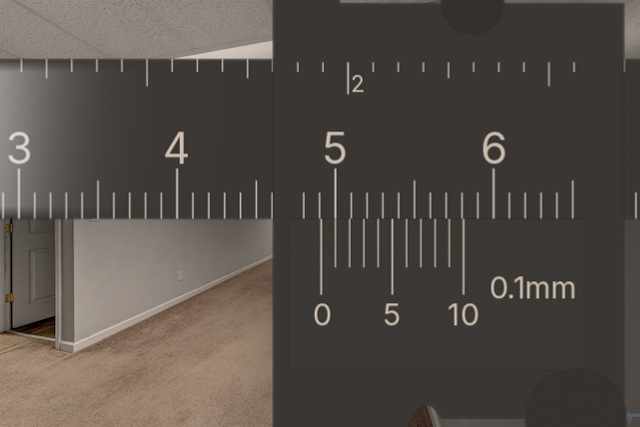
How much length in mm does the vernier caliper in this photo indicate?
49.1 mm
